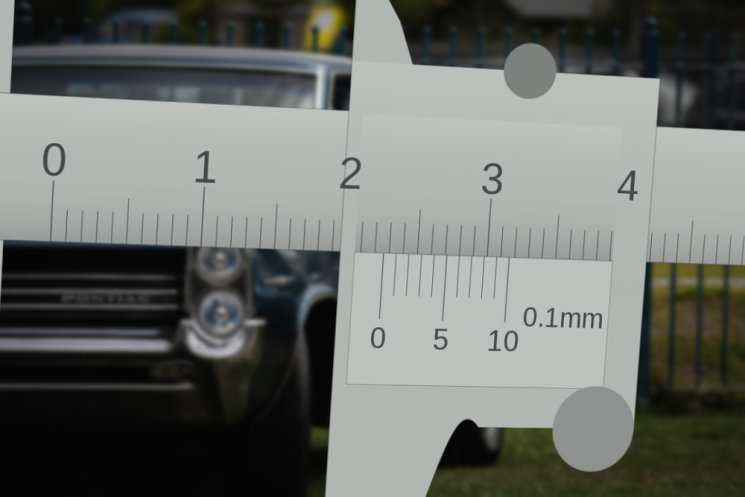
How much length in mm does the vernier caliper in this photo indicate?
22.6 mm
